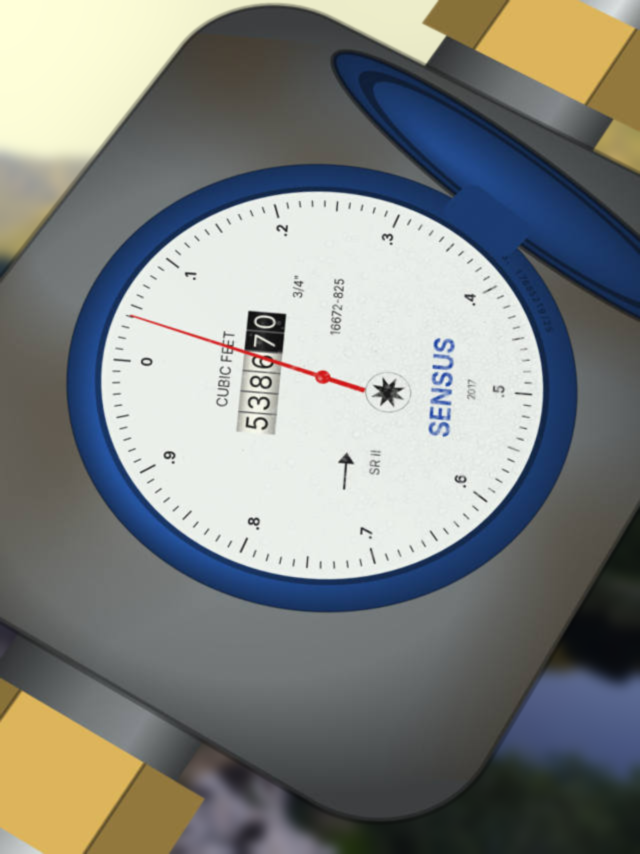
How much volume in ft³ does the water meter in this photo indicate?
538670.04 ft³
